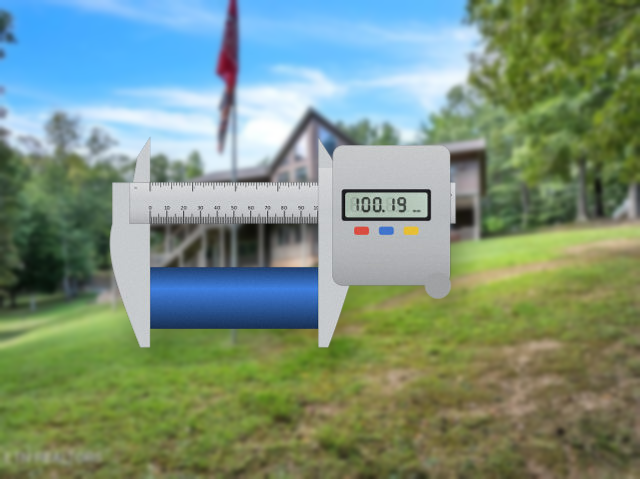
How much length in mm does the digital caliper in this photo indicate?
100.19 mm
